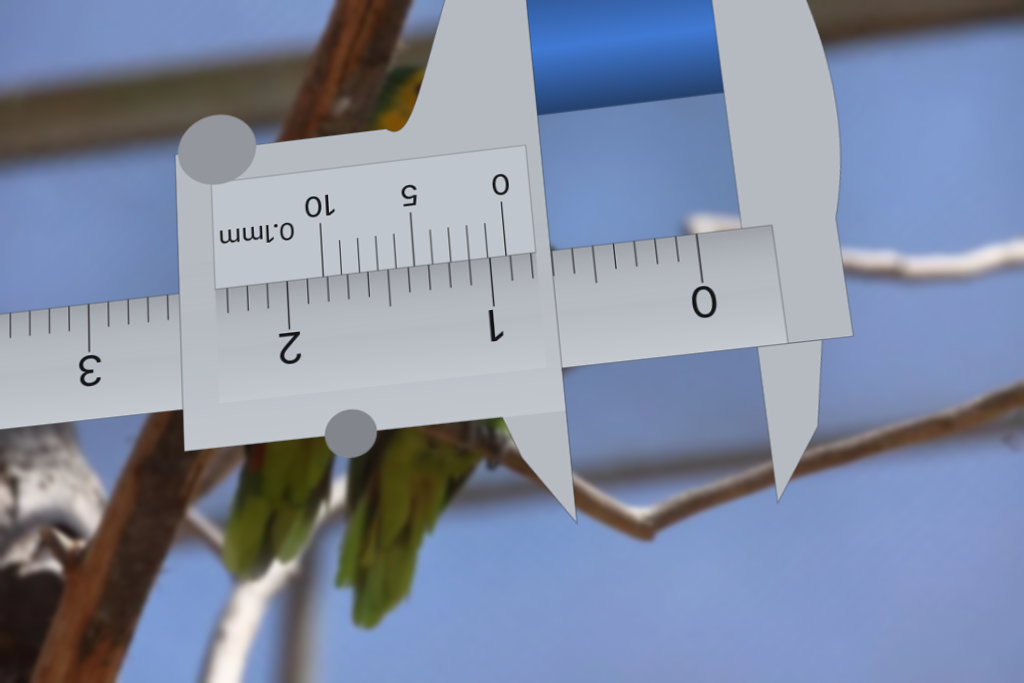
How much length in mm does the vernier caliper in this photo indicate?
9.2 mm
